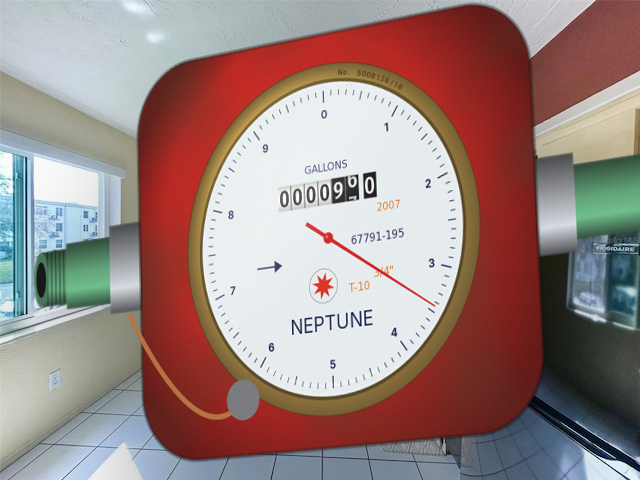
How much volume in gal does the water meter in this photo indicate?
963.4 gal
